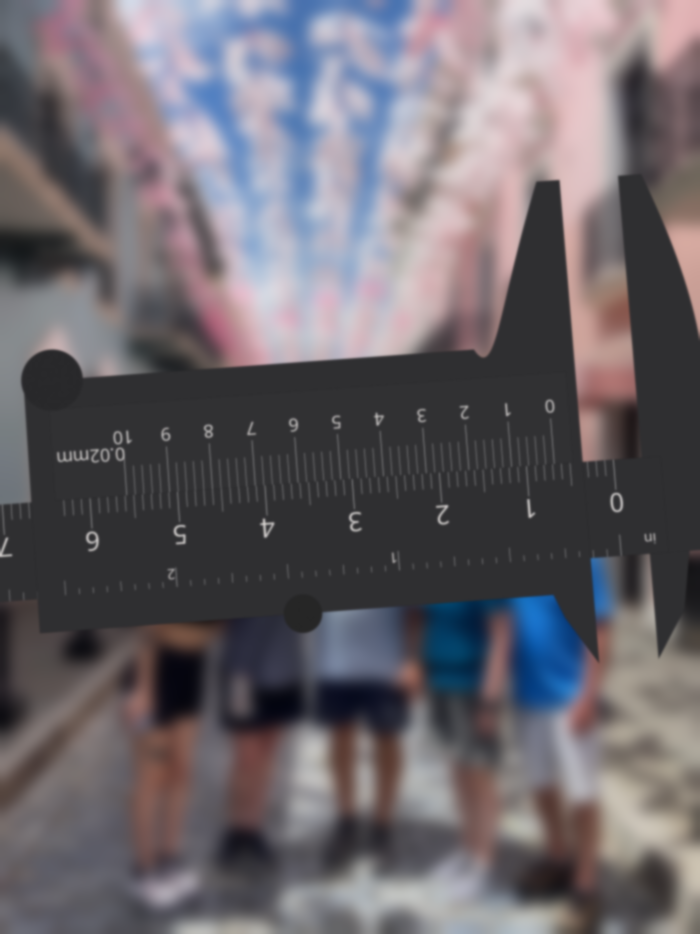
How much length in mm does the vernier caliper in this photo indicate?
6.8 mm
